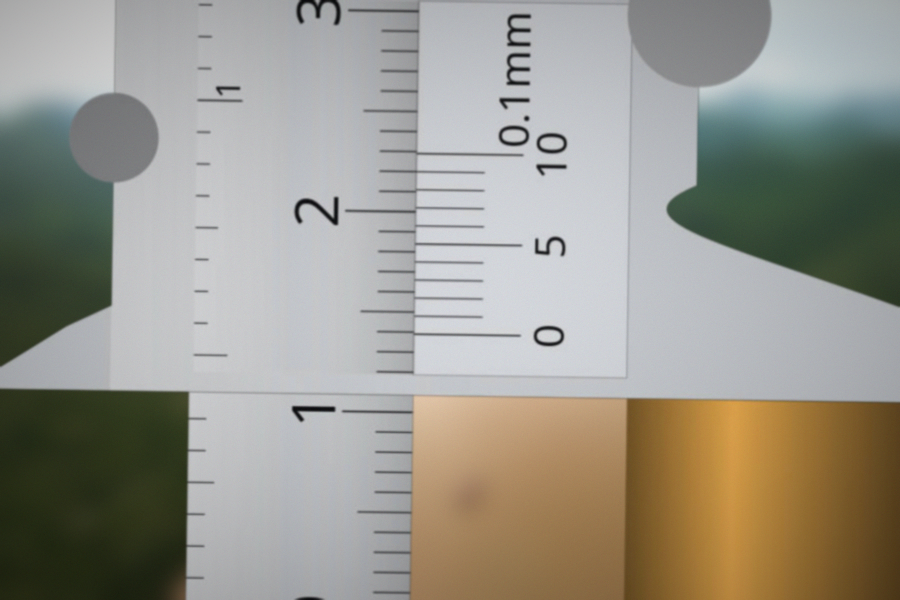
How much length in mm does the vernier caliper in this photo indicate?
13.9 mm
